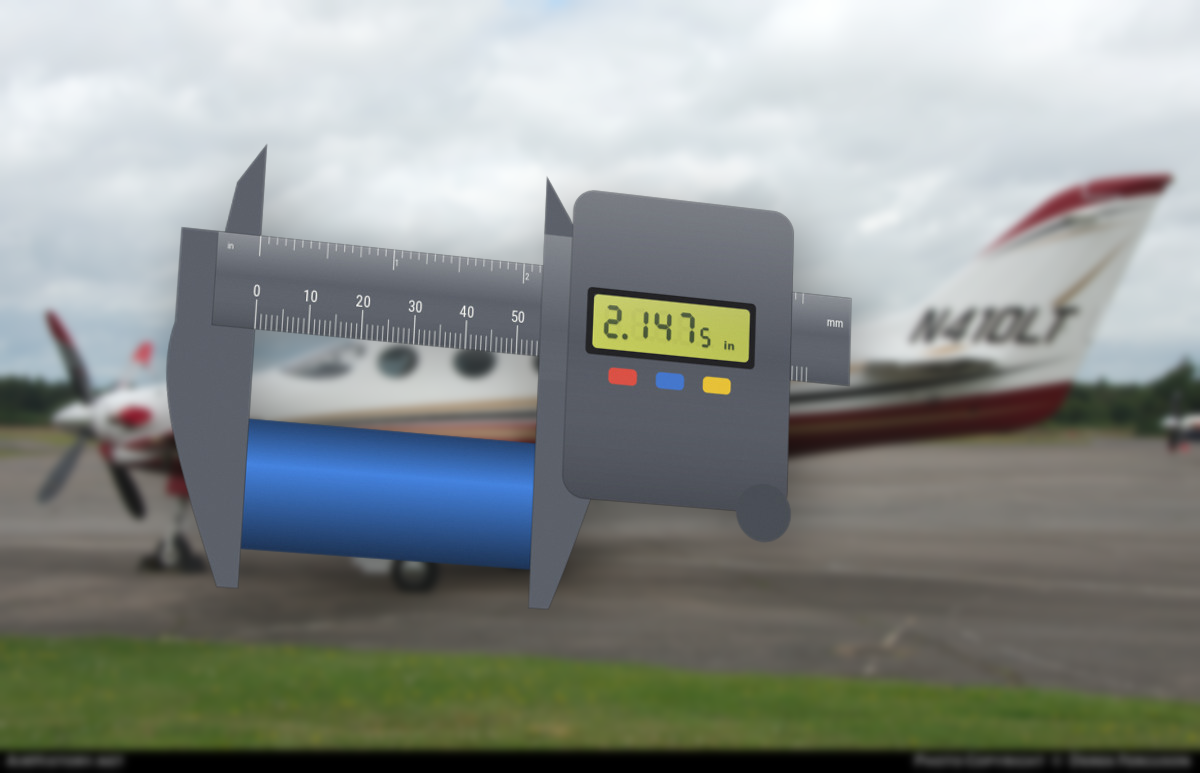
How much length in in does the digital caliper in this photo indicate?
2.1475 in
